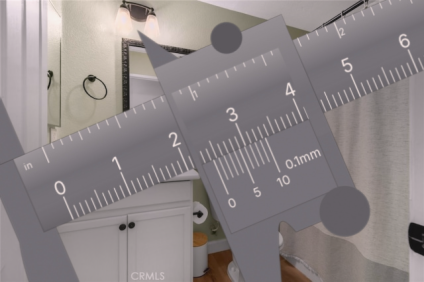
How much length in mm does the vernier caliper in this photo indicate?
24.4 mm
